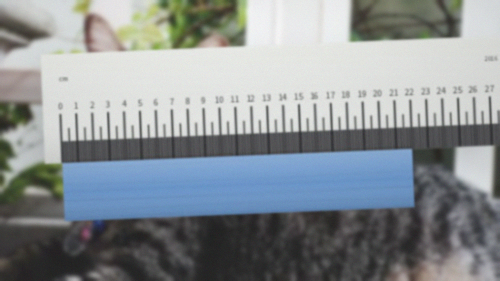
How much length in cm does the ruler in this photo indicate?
22 cm
